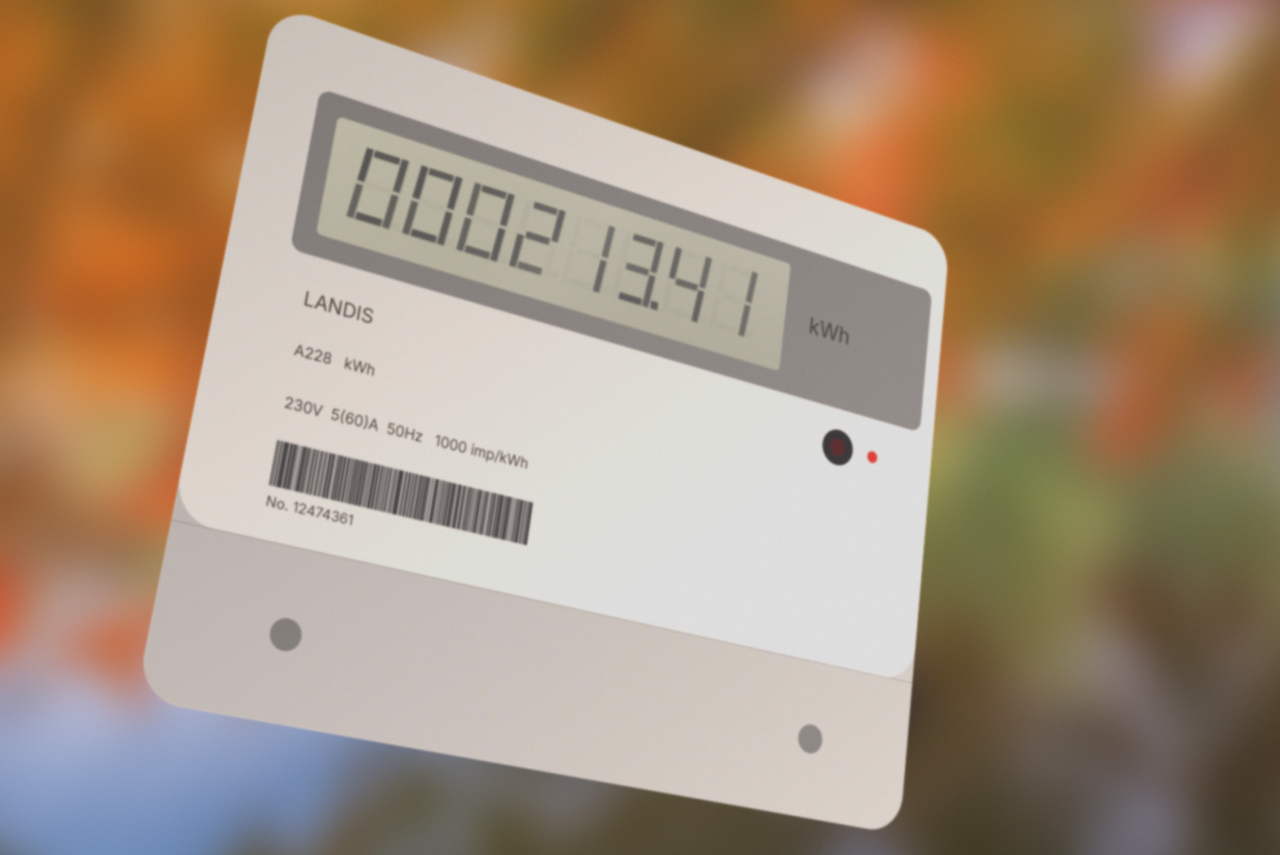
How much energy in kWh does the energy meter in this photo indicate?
213.41 kWh
